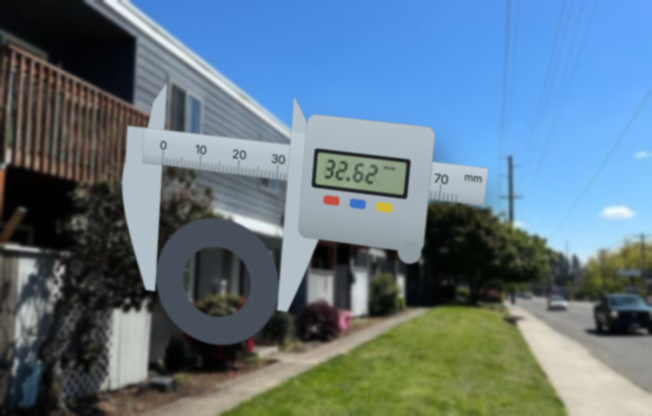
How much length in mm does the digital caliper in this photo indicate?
32.62 mm
